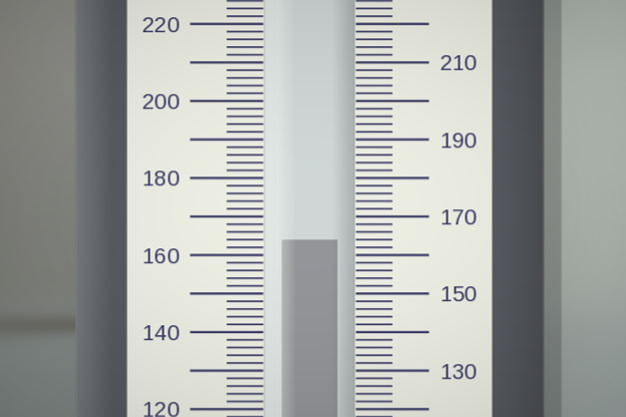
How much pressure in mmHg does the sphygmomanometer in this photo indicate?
164 mmHg
